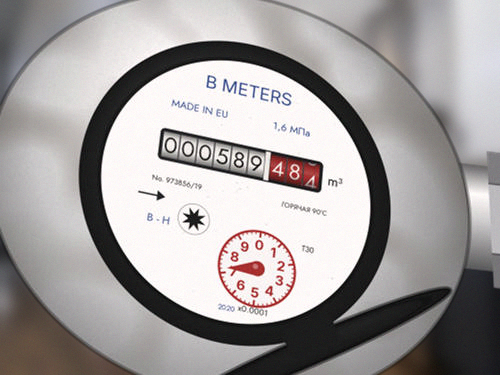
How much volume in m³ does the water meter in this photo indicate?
589.4837 m³
